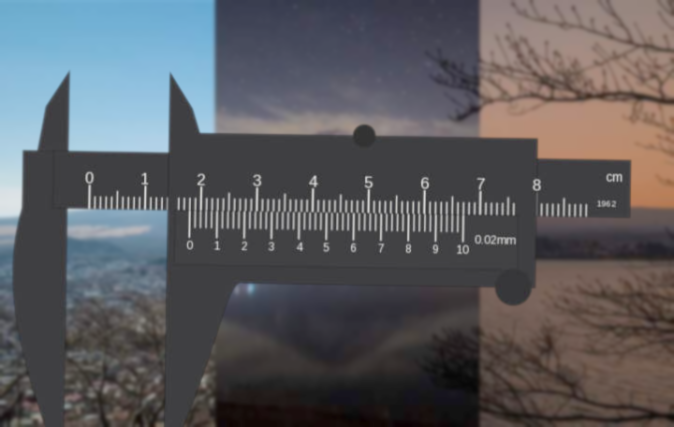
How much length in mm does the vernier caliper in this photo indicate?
18.0 mm
